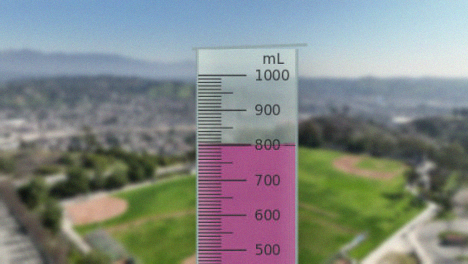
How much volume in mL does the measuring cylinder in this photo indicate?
800 mL
